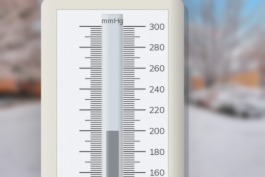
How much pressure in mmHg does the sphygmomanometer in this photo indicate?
200 mmHg
